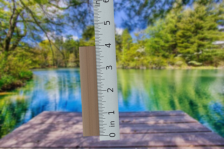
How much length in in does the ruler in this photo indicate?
4 in
